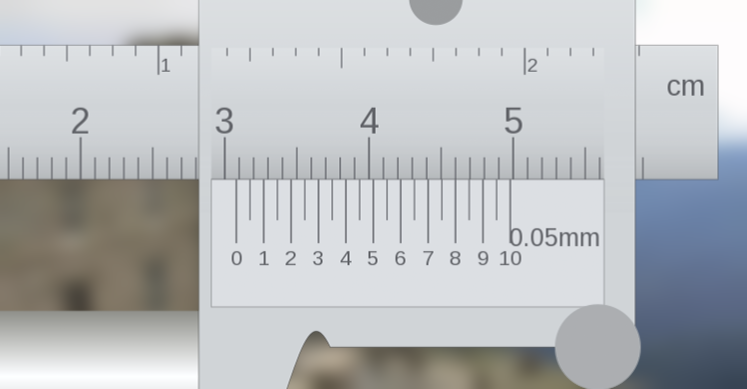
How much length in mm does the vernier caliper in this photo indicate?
30.8 mm
